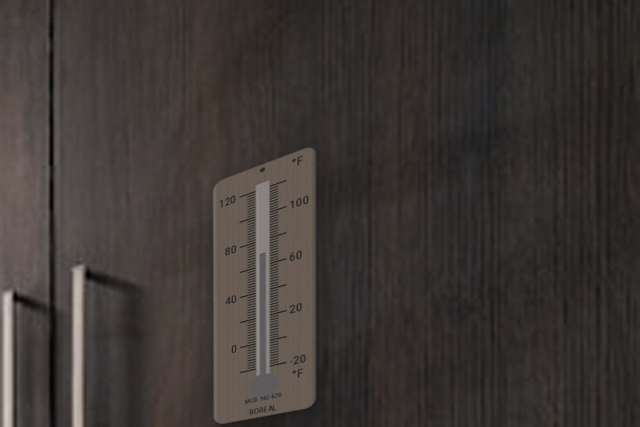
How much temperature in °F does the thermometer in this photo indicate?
70 °F
